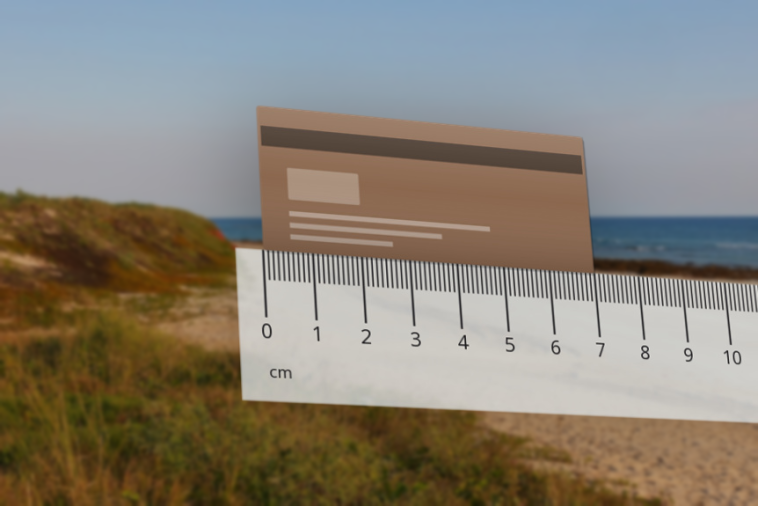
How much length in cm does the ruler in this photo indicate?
7 cm
